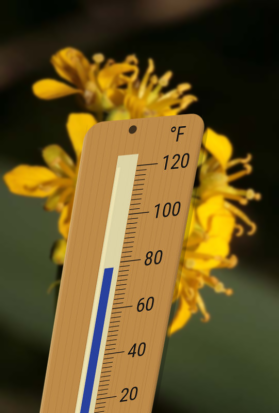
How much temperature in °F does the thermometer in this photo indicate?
78 °F
